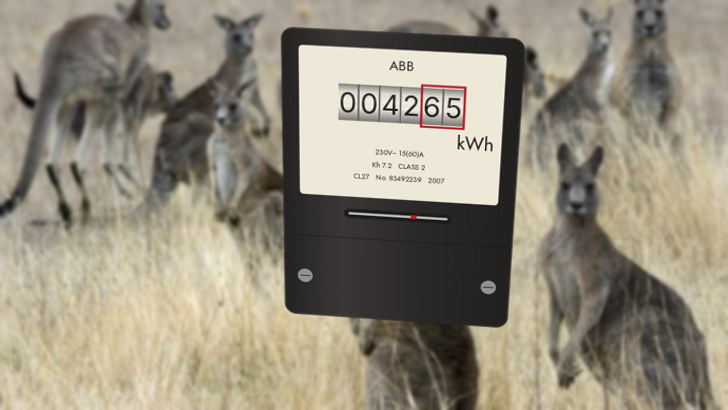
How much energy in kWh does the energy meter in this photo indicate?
42.65 kWh
